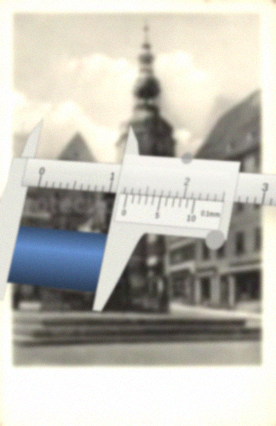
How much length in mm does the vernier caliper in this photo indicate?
12.4 mm
